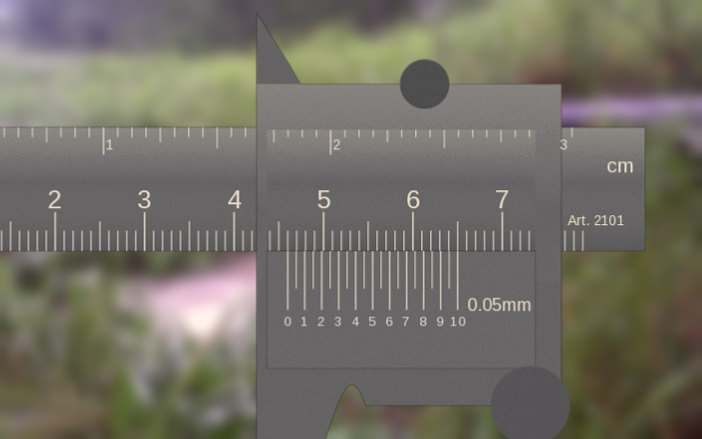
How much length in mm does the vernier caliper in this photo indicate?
46.0 mm
